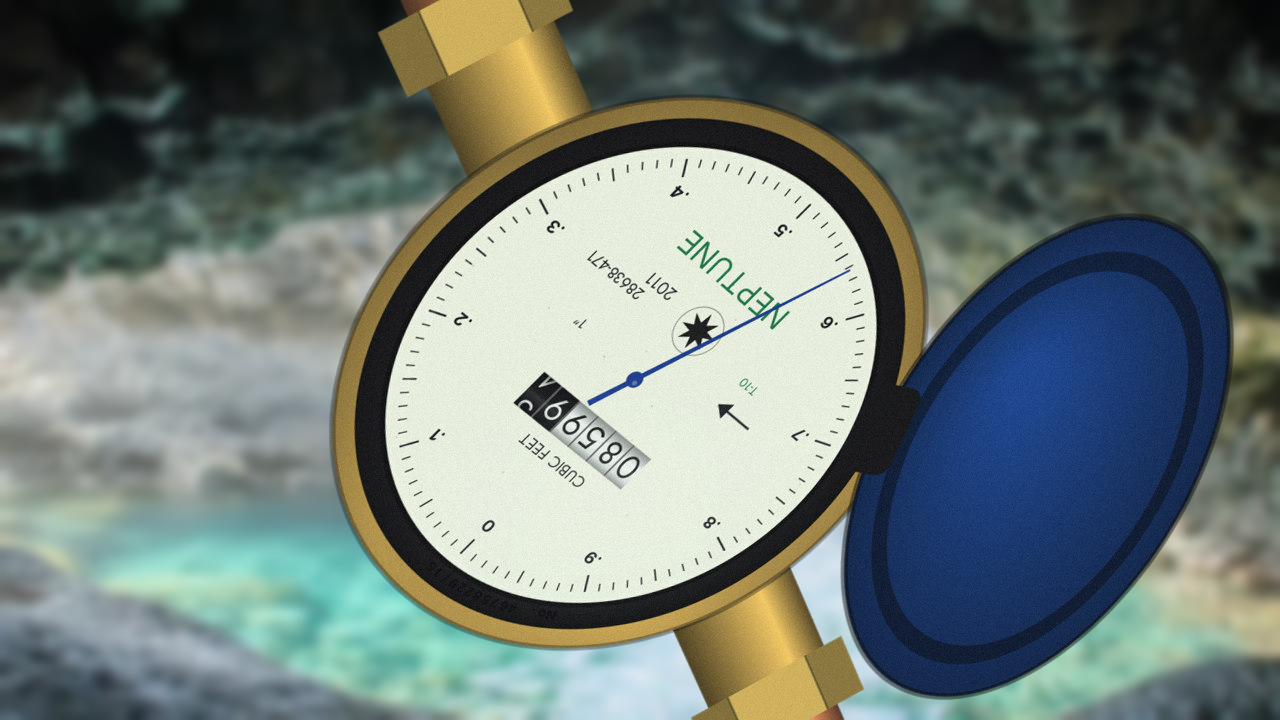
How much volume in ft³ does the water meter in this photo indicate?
85993.56 ft³
